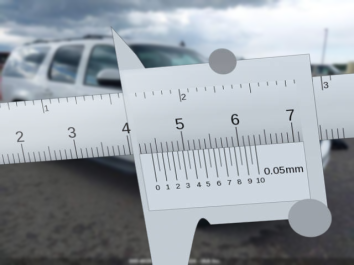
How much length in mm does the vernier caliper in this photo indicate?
44.0 mm
